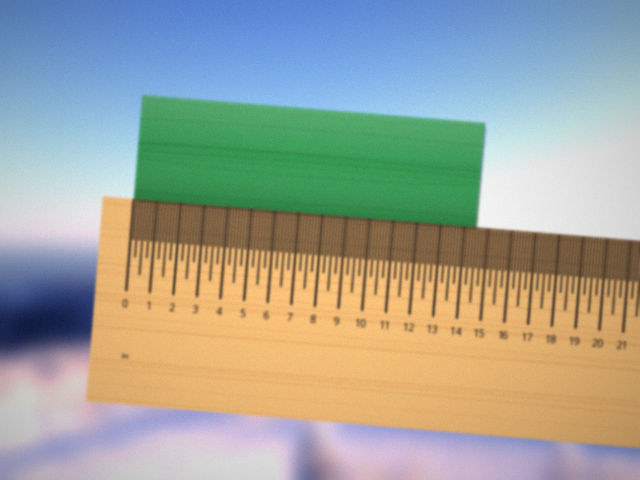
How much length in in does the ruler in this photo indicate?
14.5 in
